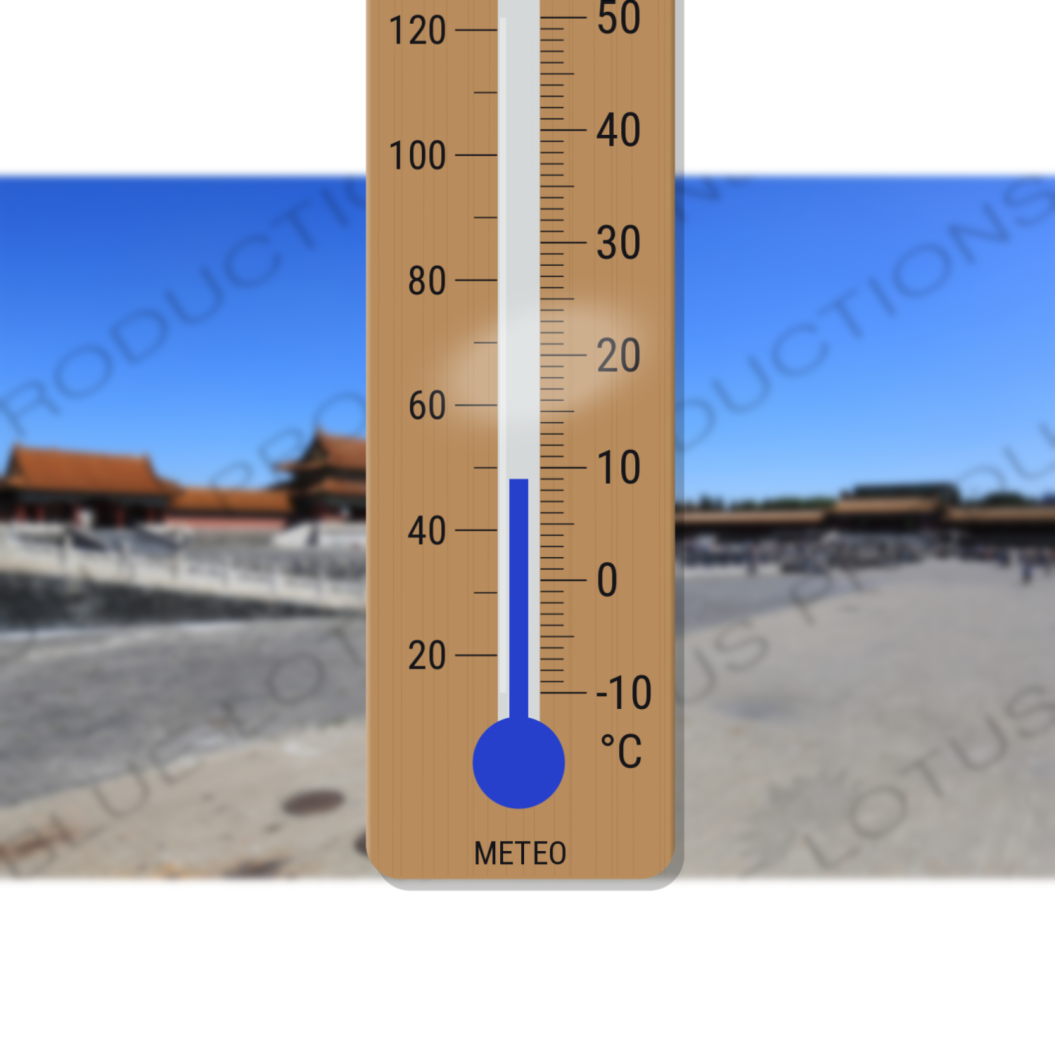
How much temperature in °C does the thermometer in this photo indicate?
9 °C
